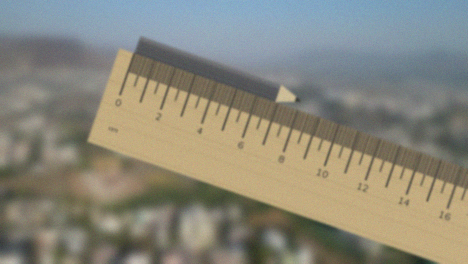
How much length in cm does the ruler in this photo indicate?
8 cm
